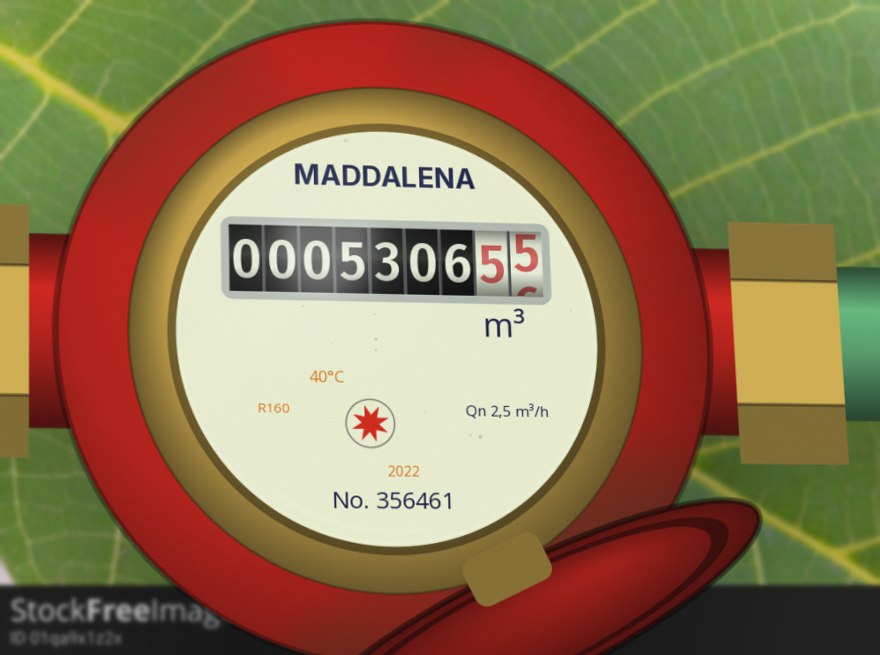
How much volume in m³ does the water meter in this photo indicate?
5306.55 m³
